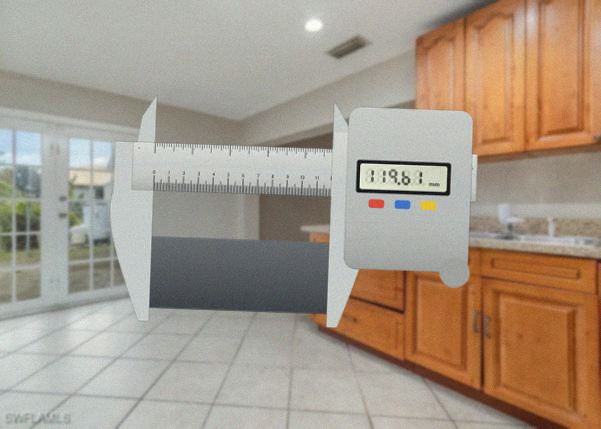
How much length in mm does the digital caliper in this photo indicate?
119.61 mm
